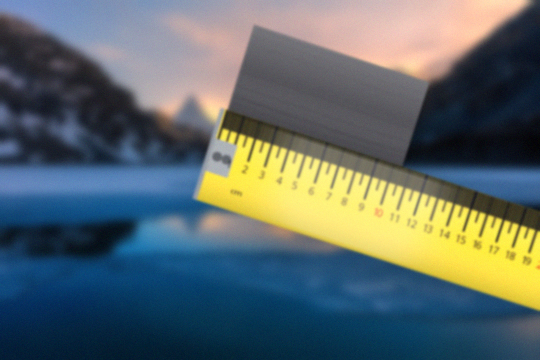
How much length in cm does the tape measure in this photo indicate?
10.5 cm
